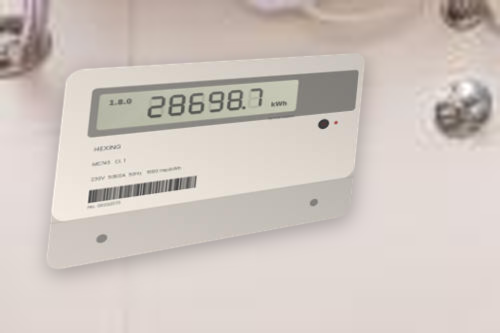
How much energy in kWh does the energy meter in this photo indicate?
28698.7 kWh
